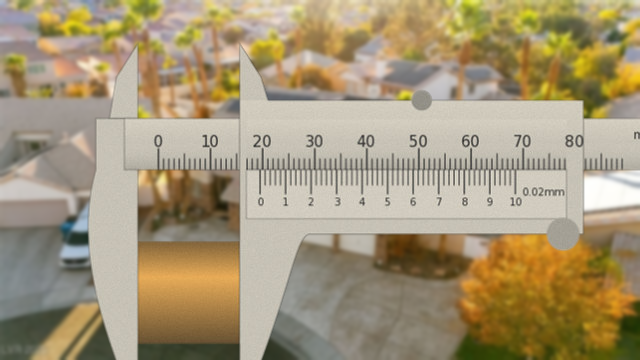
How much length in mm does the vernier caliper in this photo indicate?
19.5 mm
